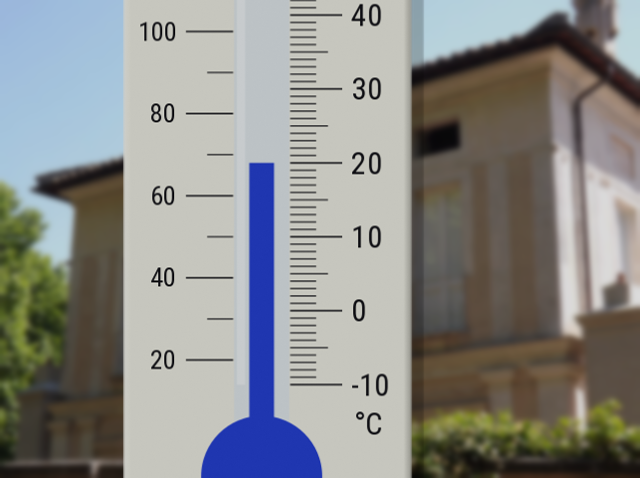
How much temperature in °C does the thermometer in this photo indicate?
20 °C
